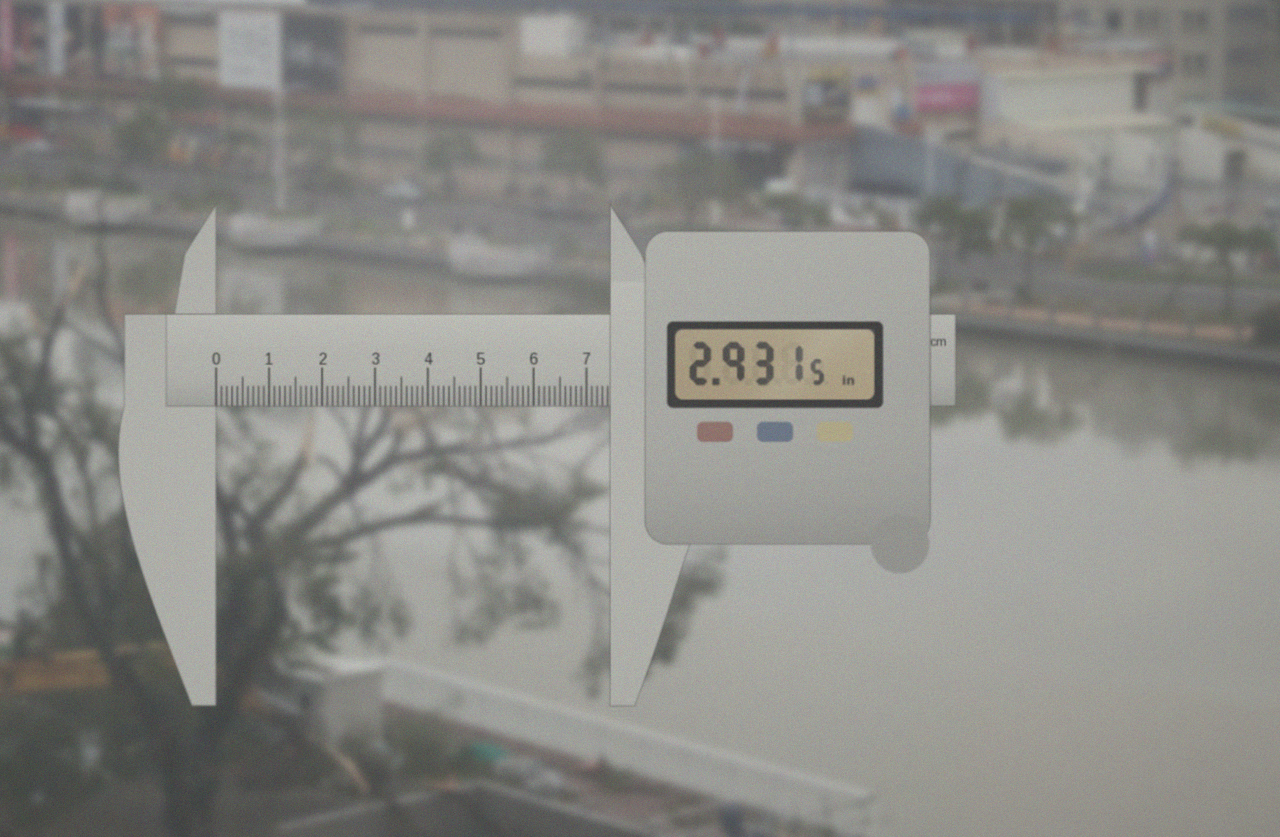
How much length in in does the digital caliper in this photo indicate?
2.9315 in
